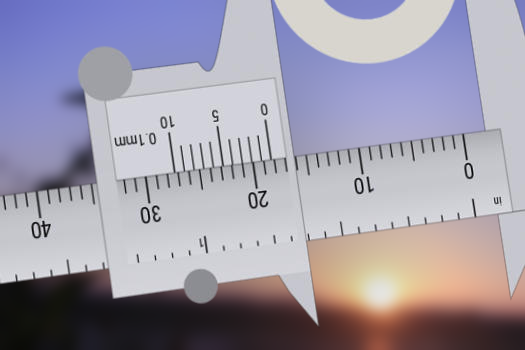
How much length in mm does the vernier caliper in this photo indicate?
18.3 mm
